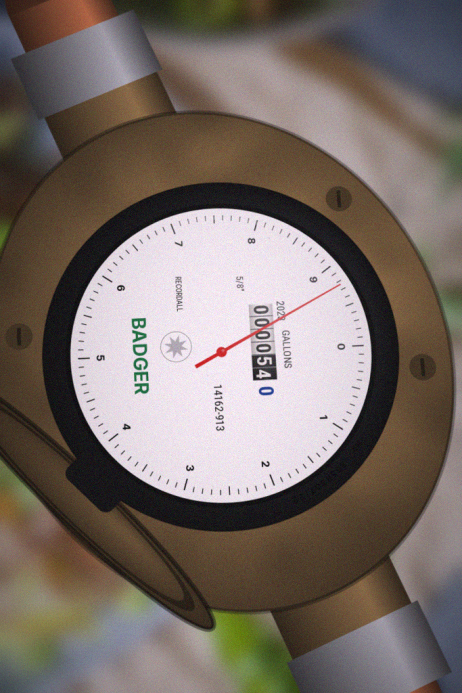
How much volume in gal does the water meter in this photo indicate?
539.2 gal
